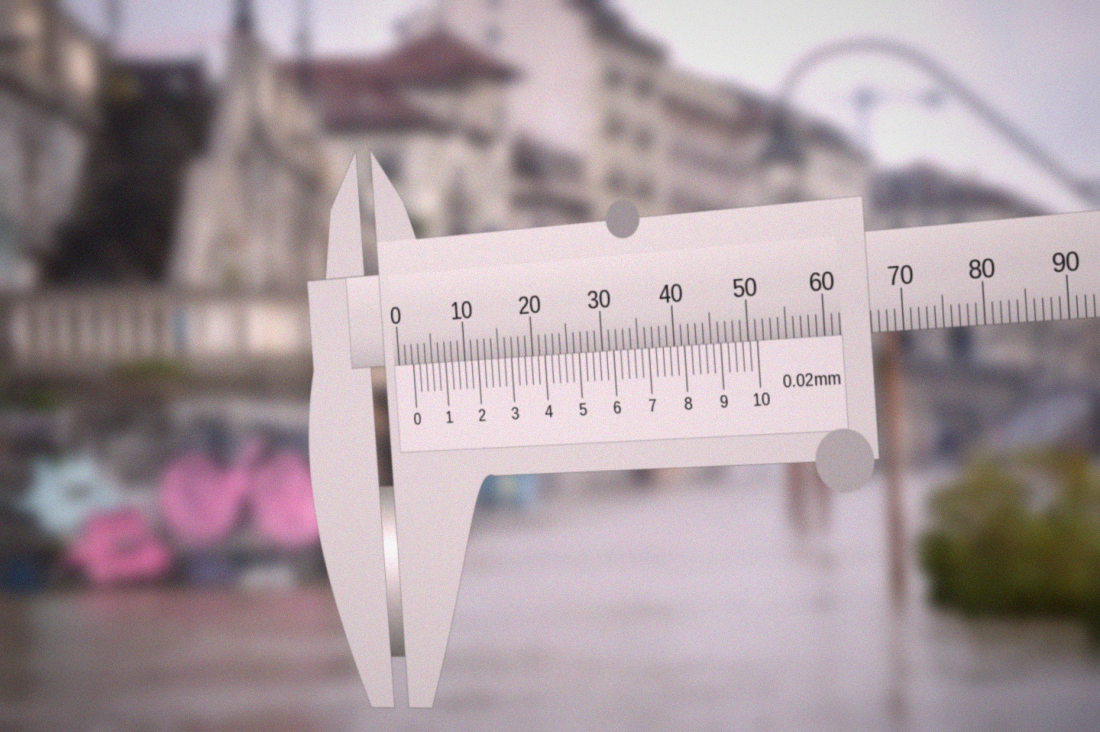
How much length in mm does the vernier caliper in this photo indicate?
2.2 mm
